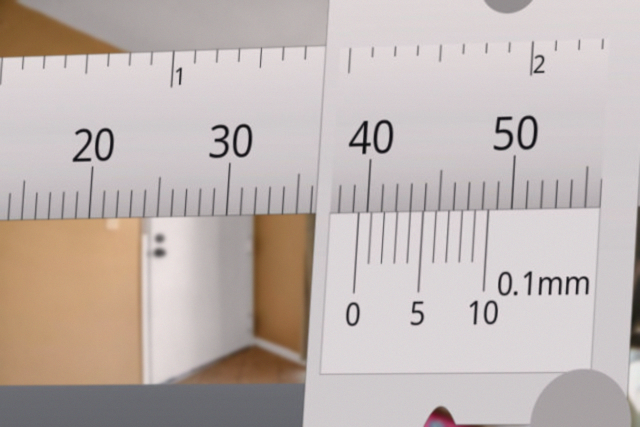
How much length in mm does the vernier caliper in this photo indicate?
39.4 mm
